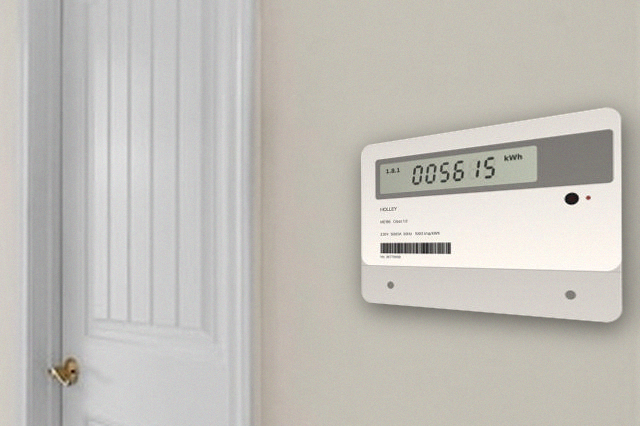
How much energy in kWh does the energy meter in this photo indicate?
5615 kWh
